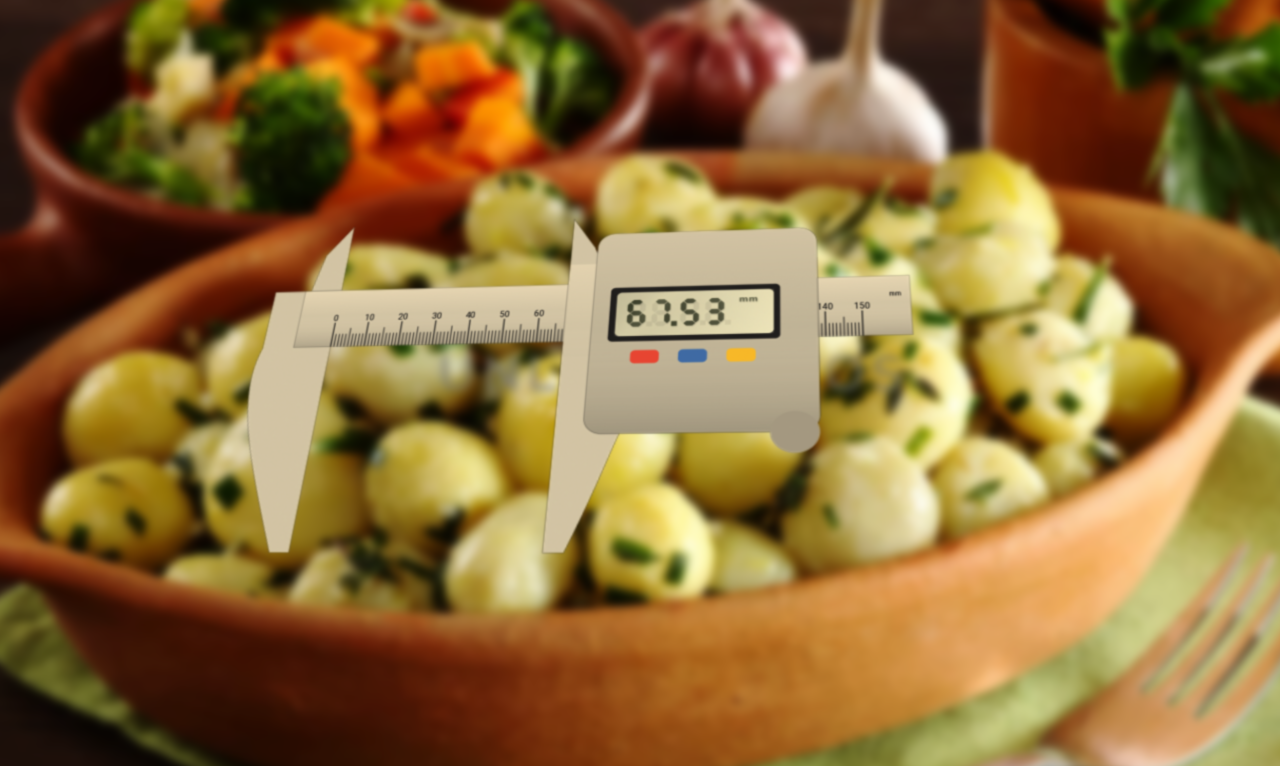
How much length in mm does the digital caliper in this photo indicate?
67.53 mm
